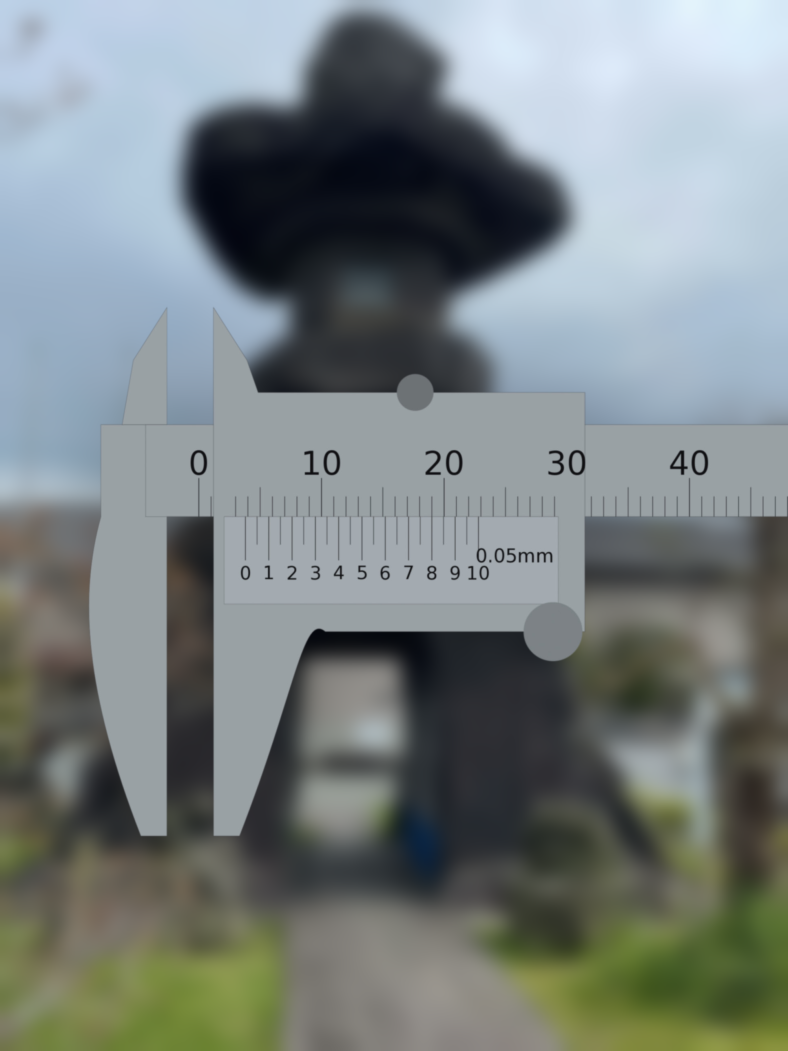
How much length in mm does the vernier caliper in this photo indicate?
3.8 mm
